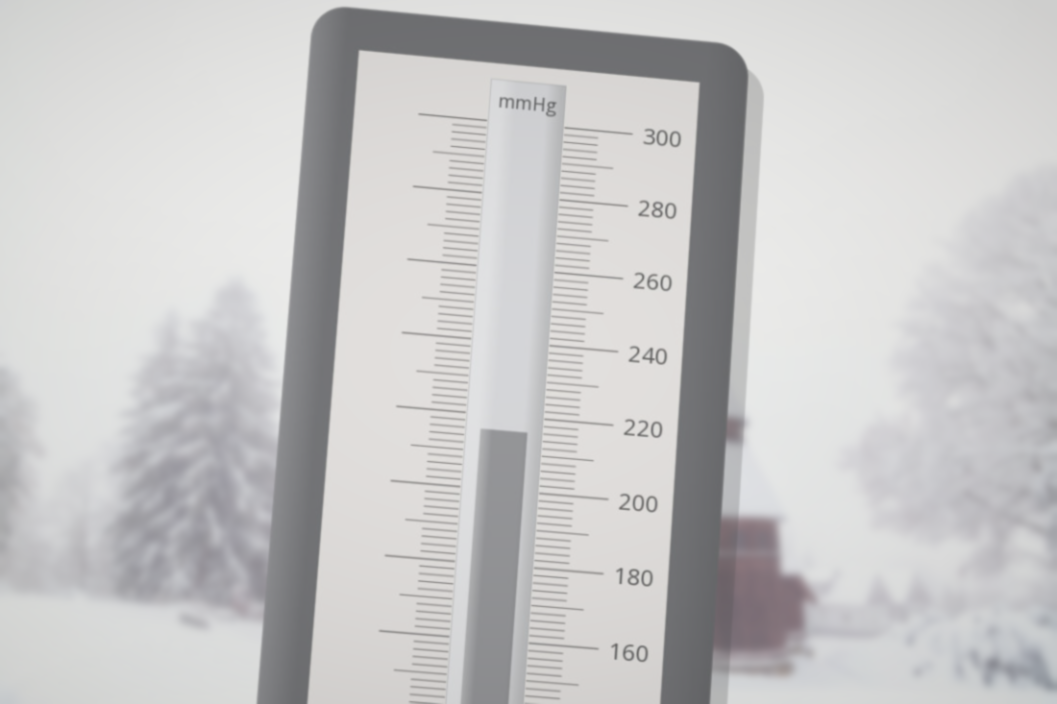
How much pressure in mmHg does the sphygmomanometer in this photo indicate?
216 mmHg
